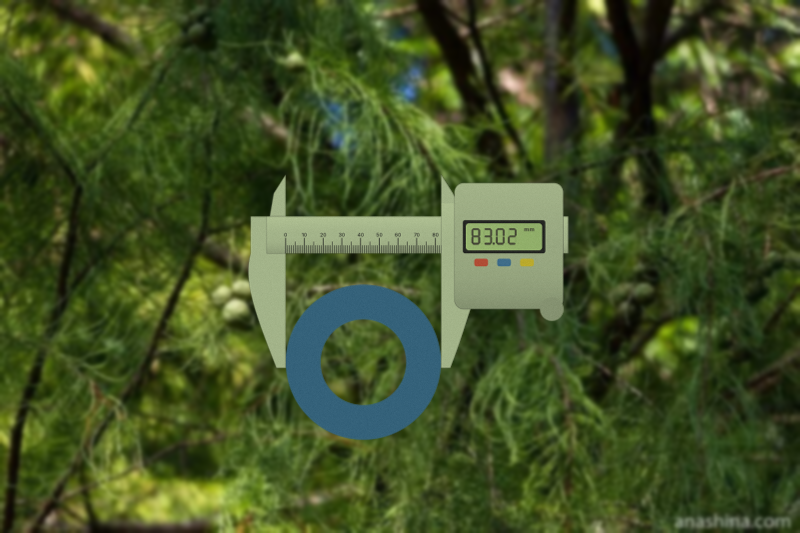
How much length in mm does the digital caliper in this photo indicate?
83.02 mm
